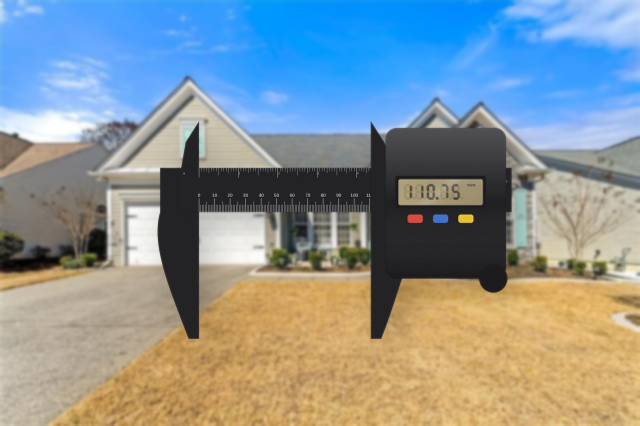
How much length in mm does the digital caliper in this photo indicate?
110.75 mm
